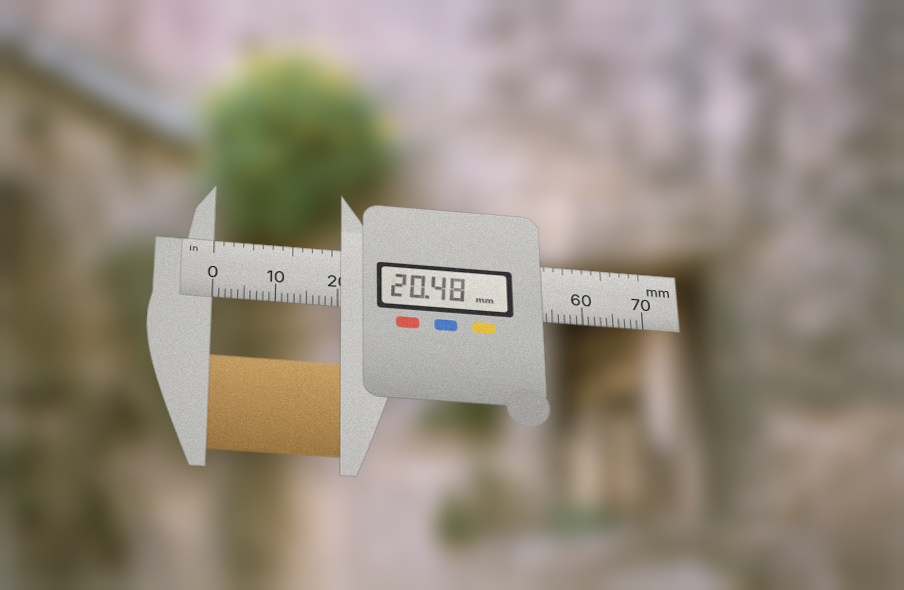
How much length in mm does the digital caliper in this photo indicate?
20.48 mm
